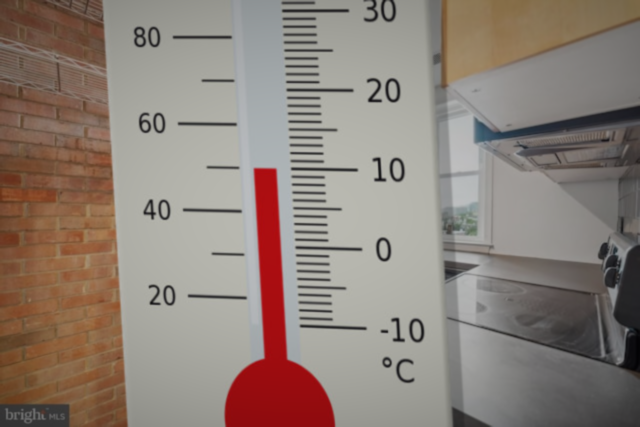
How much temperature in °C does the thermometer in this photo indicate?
10 °C
